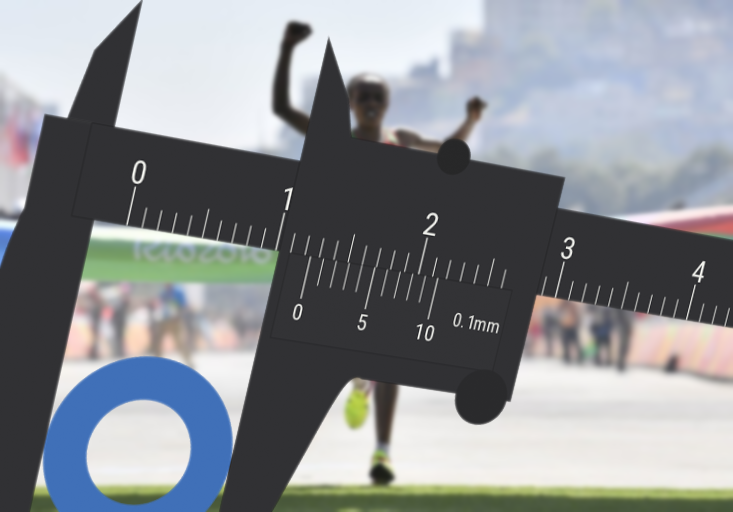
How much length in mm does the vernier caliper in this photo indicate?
12.4 mm
